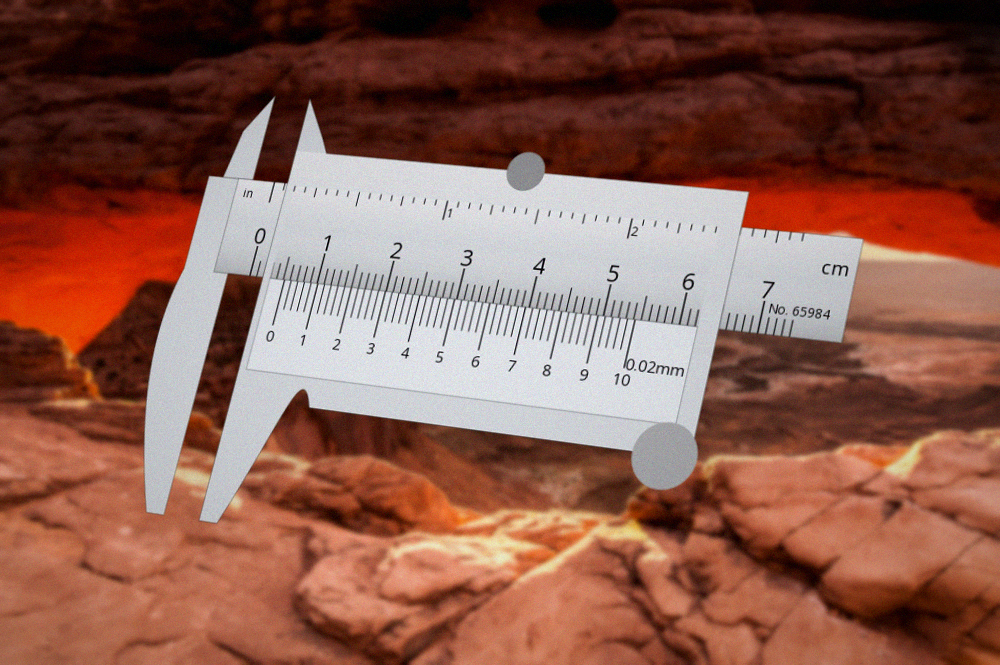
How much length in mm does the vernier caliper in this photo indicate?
5.2 mm
